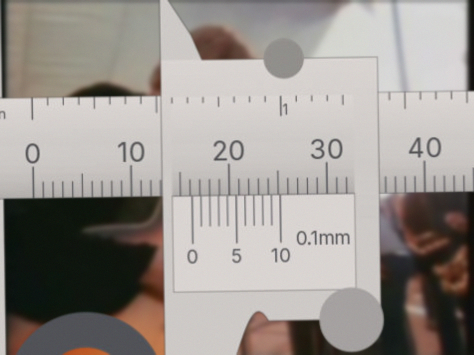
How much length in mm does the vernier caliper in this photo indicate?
16.2 mm
